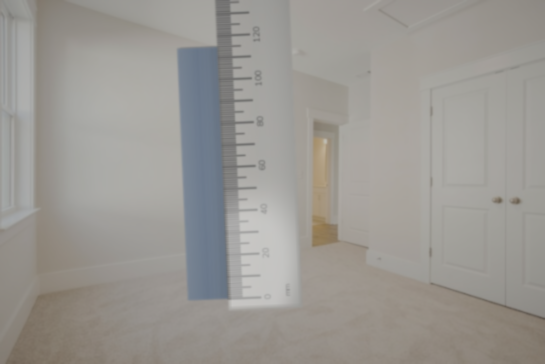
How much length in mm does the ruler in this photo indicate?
115 mm
